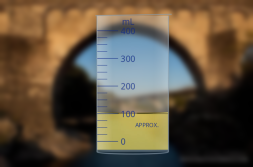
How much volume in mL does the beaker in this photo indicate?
100 mL
